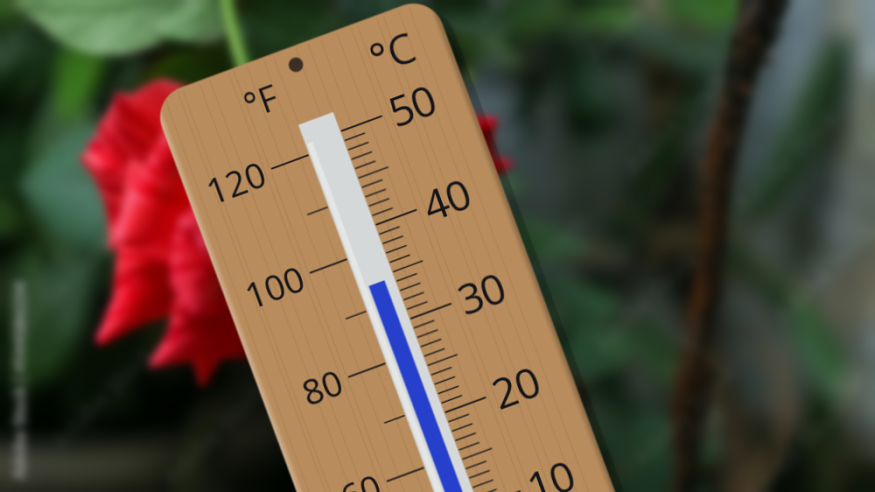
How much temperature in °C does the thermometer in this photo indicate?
34.5 °C
